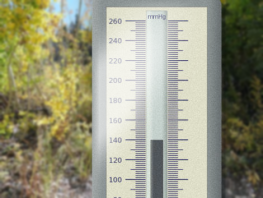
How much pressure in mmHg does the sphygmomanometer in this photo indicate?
140 mmHg
